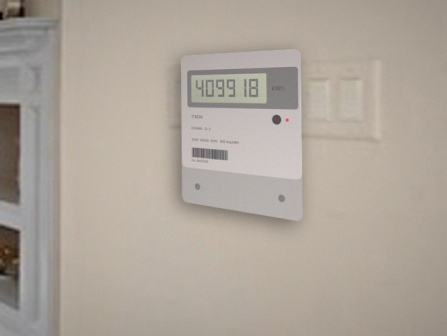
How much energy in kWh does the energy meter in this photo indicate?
409918 kWh
